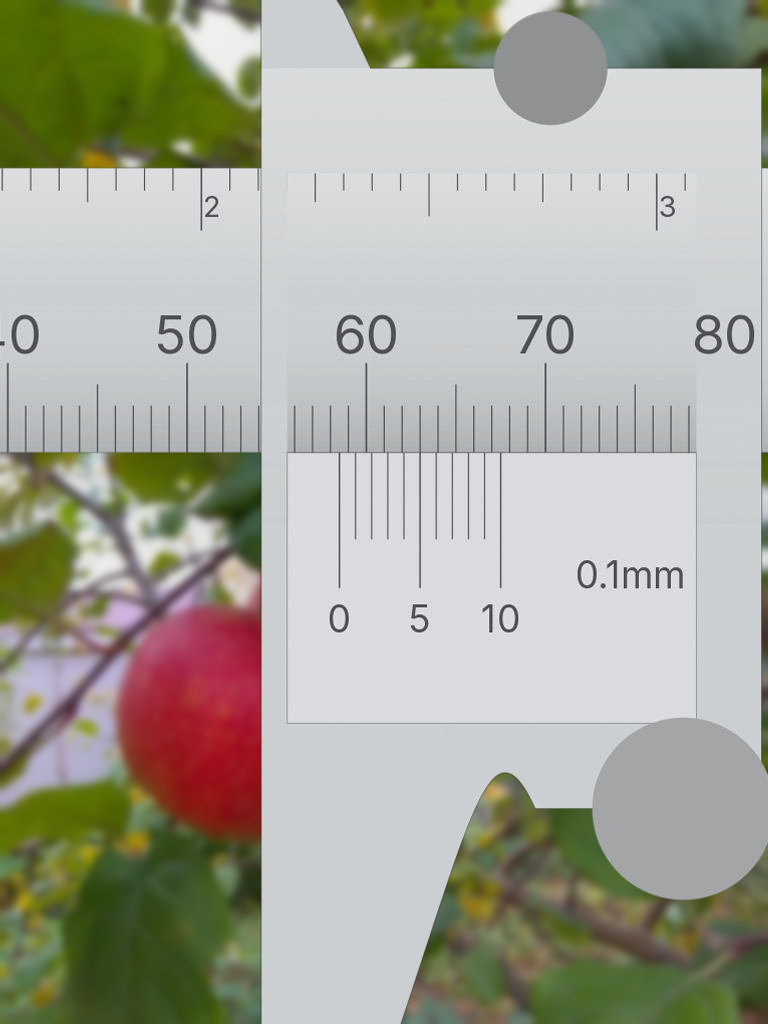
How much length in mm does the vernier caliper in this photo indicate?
58.5 mm
